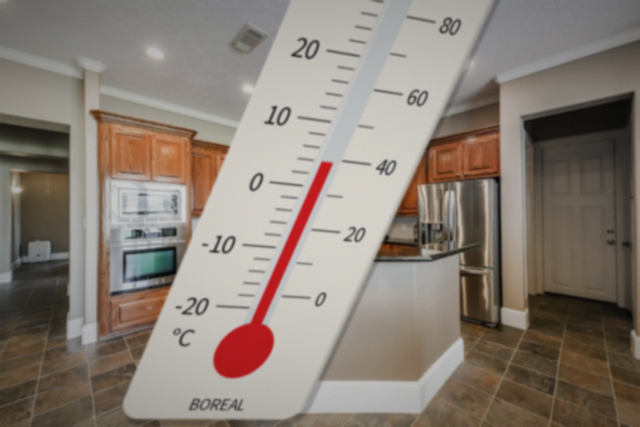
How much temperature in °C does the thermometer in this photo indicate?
4 °C
